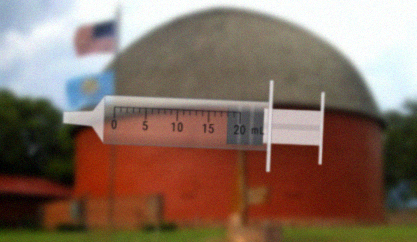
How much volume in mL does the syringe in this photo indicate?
18 mL
